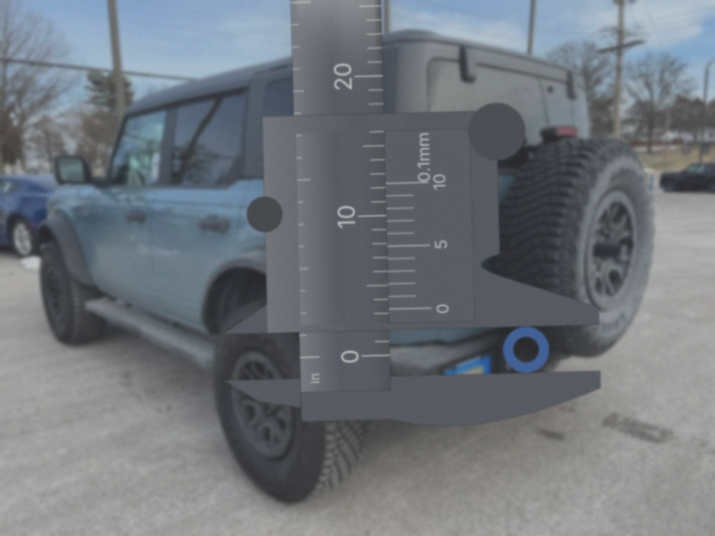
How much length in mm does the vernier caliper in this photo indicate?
3.3 mm
